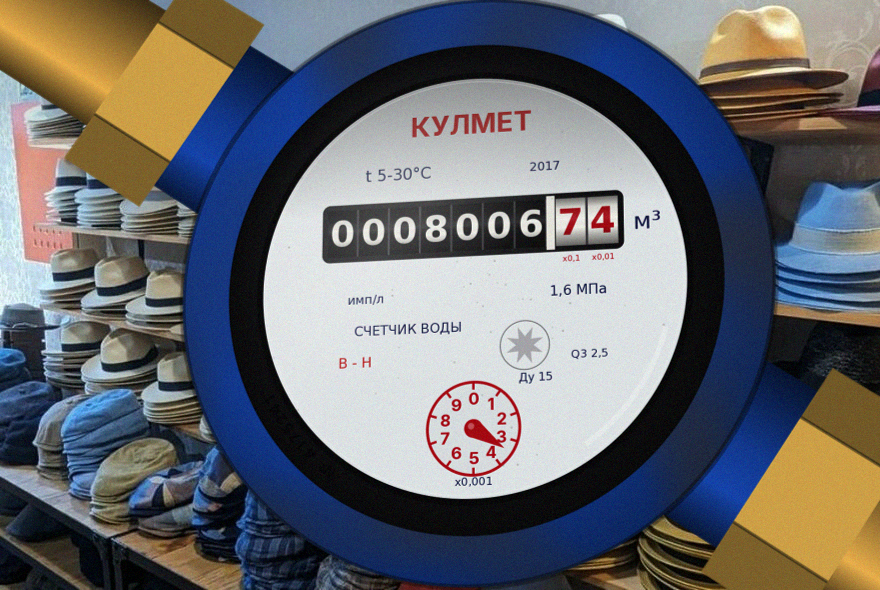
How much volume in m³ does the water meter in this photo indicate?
8006.743 m³
